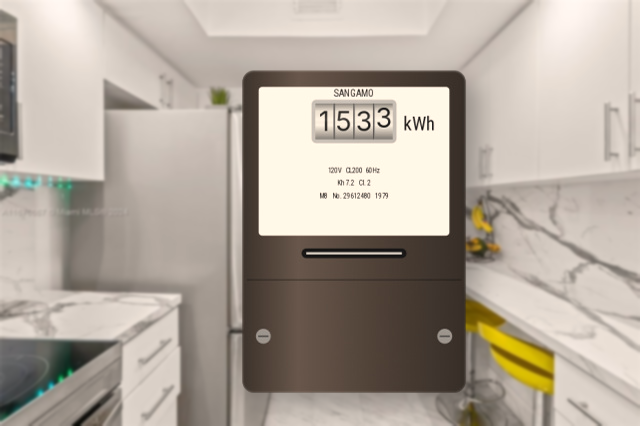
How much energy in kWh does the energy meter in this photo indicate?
1533 kWh
